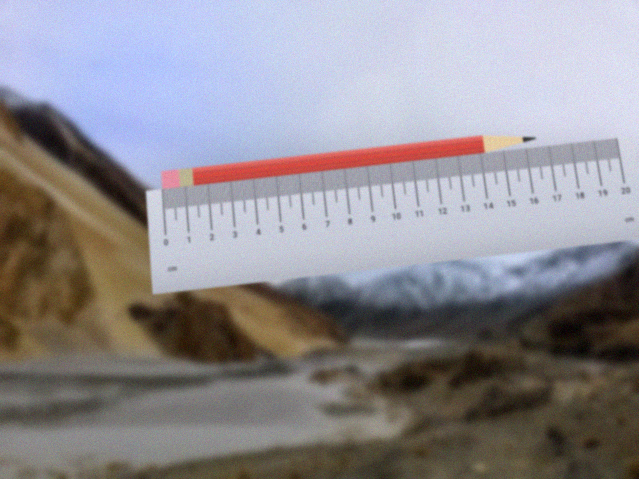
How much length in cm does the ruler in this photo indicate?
16.5 cm
